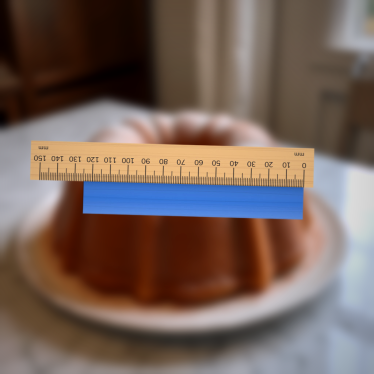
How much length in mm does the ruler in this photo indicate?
125 mm
